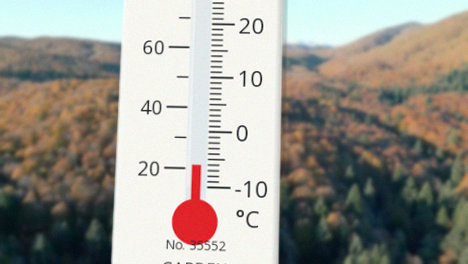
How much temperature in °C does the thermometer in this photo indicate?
-6 °C
